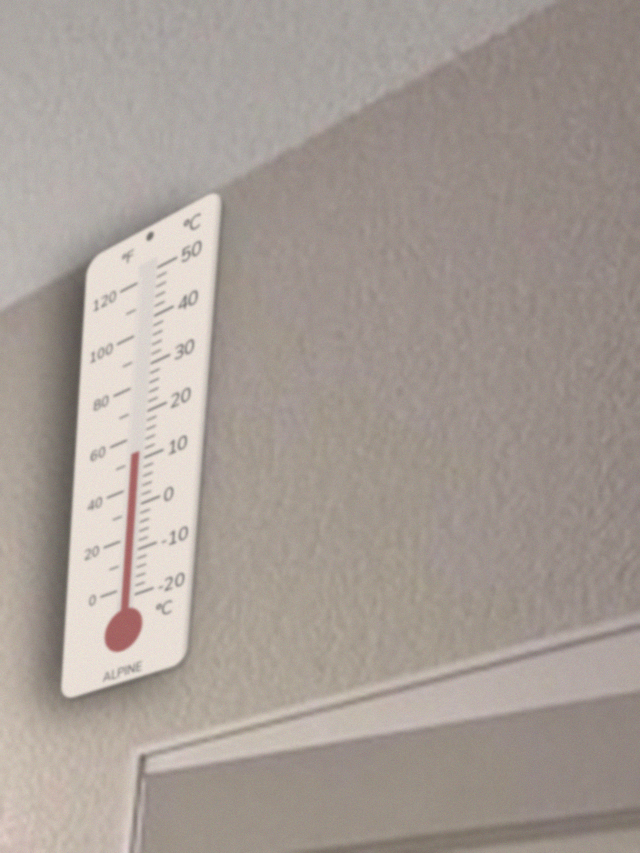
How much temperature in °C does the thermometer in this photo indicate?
12 °C
